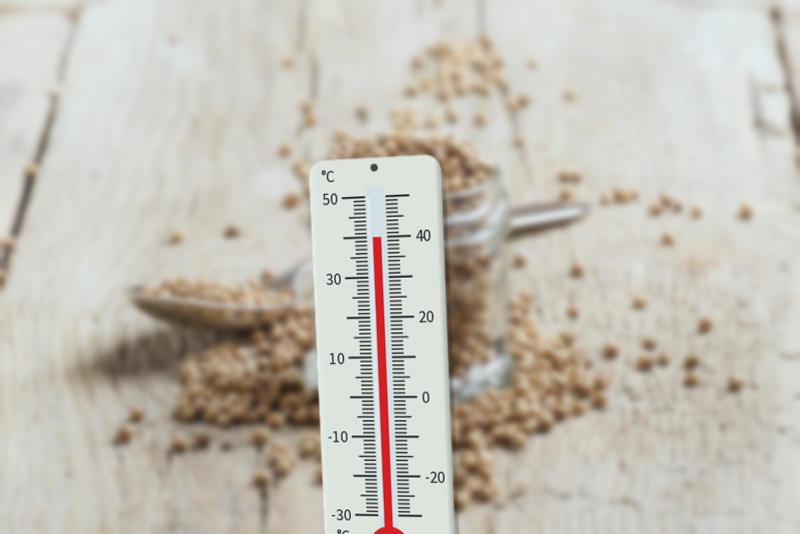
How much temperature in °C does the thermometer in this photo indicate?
40 °C
